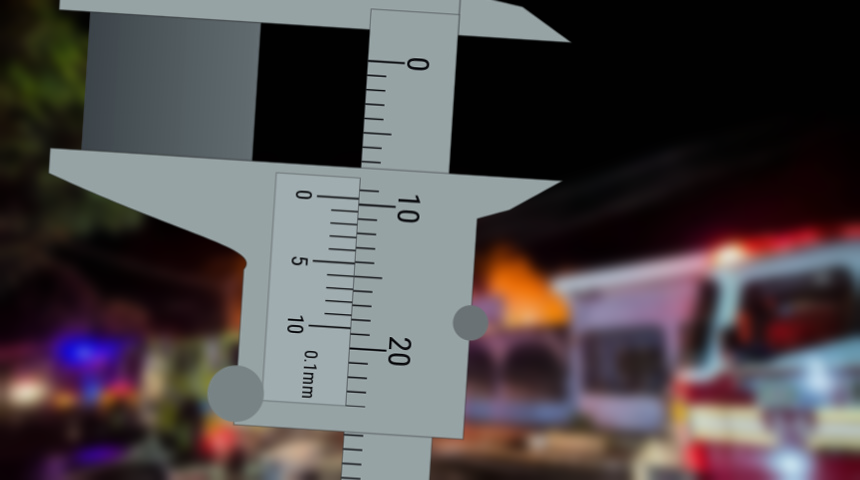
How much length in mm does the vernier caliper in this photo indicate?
9.6 mm
